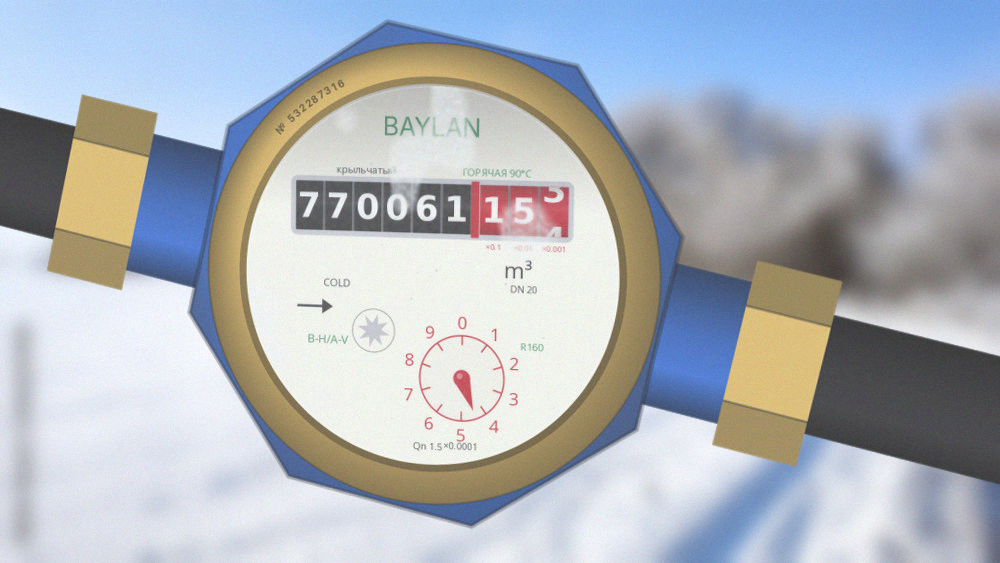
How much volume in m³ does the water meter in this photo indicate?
770061.1534 m³
